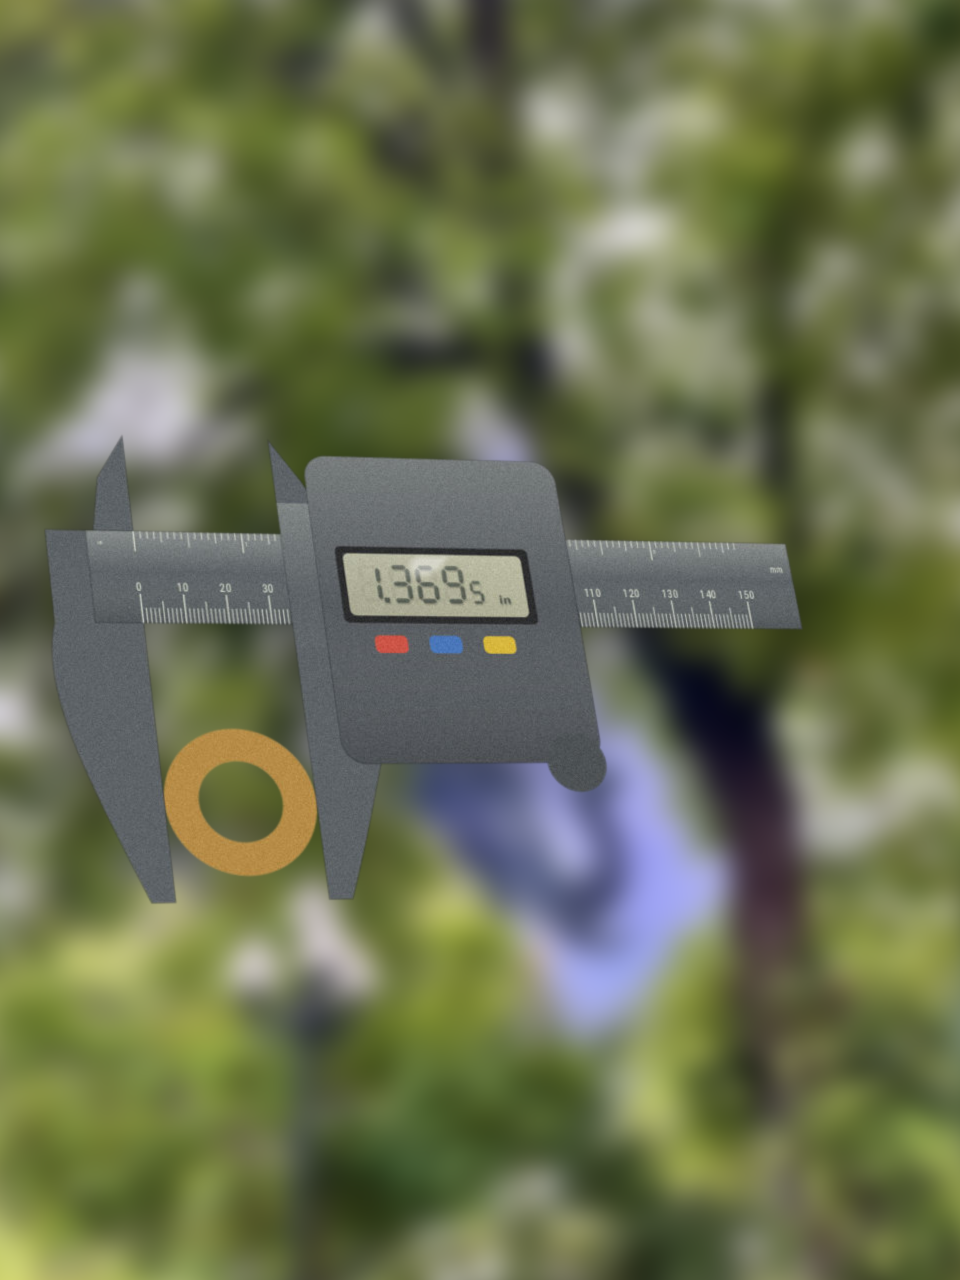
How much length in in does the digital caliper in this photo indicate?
1.3695 in
